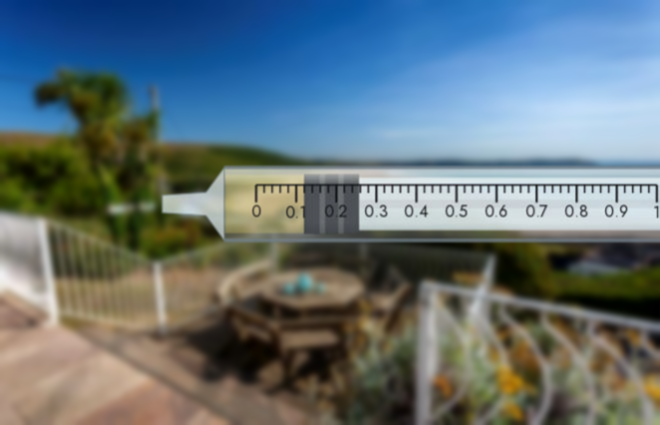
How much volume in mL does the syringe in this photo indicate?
0.12 mL
